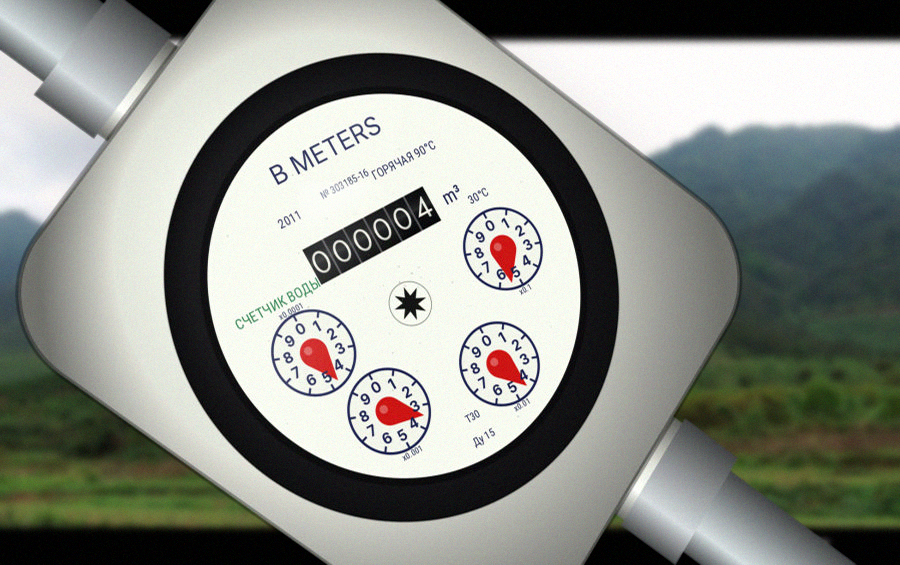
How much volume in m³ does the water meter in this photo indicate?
4.5434 m³
